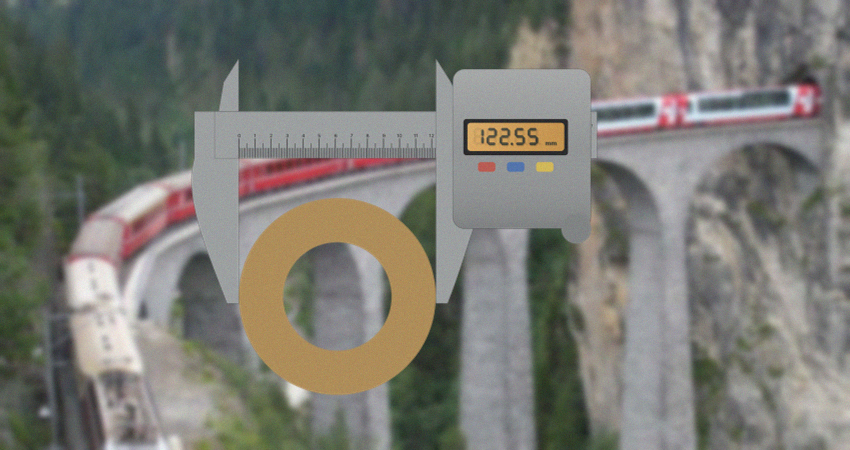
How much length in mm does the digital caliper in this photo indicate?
122.55 mm
